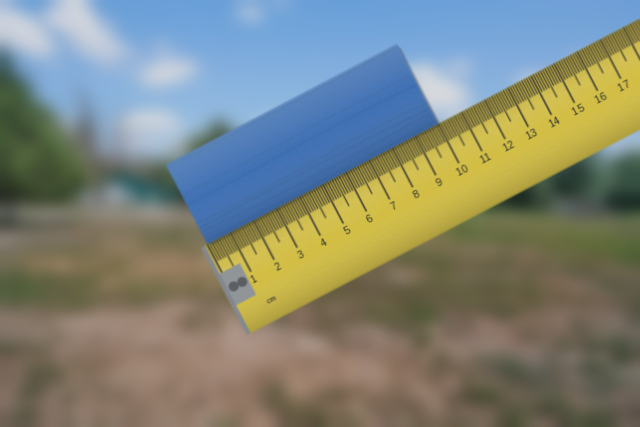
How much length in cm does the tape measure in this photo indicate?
10 cm
